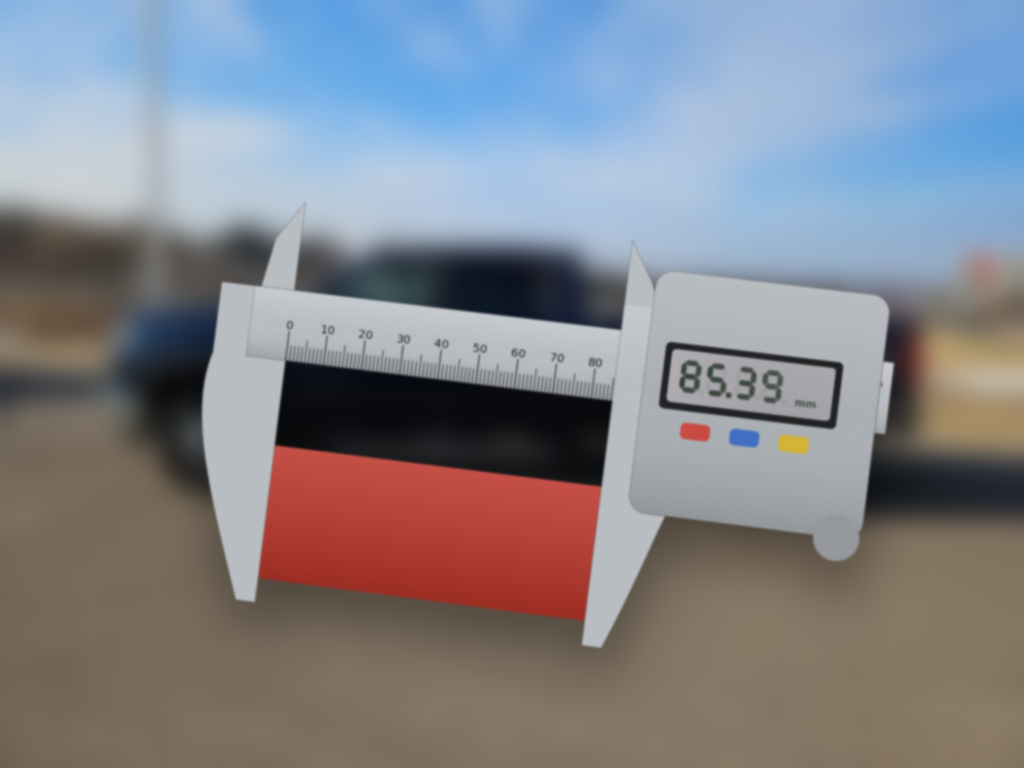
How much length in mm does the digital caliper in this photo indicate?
85.39 mm
